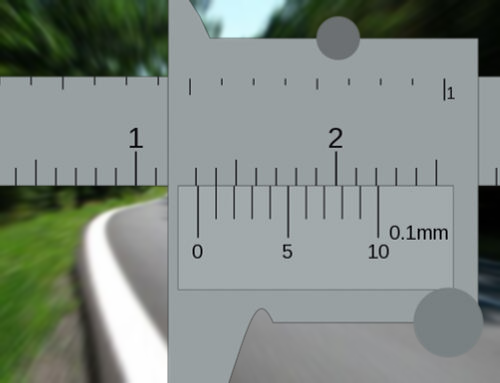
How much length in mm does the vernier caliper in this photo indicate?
13.1 mm
